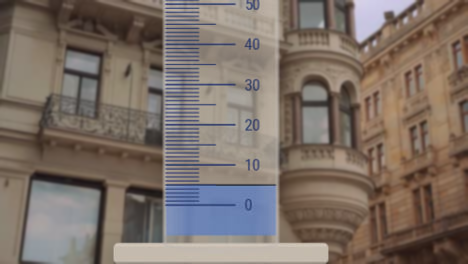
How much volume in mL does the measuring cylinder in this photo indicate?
5 mL
